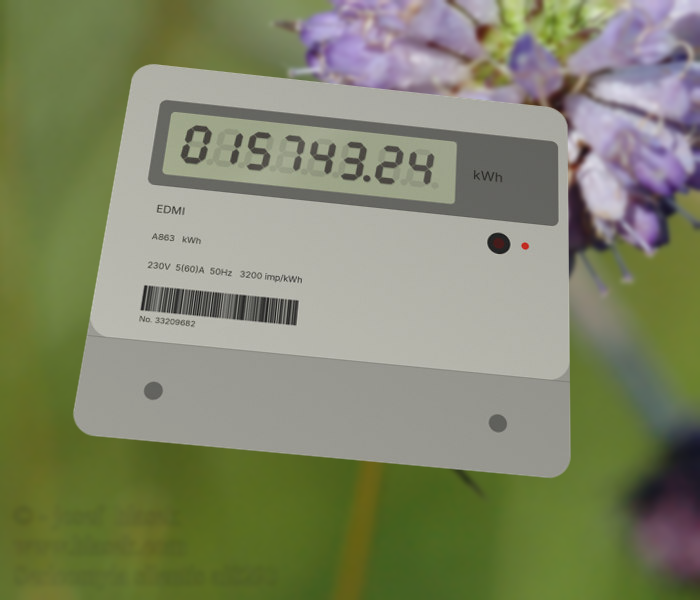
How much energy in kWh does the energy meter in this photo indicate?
15743.24 kWh
